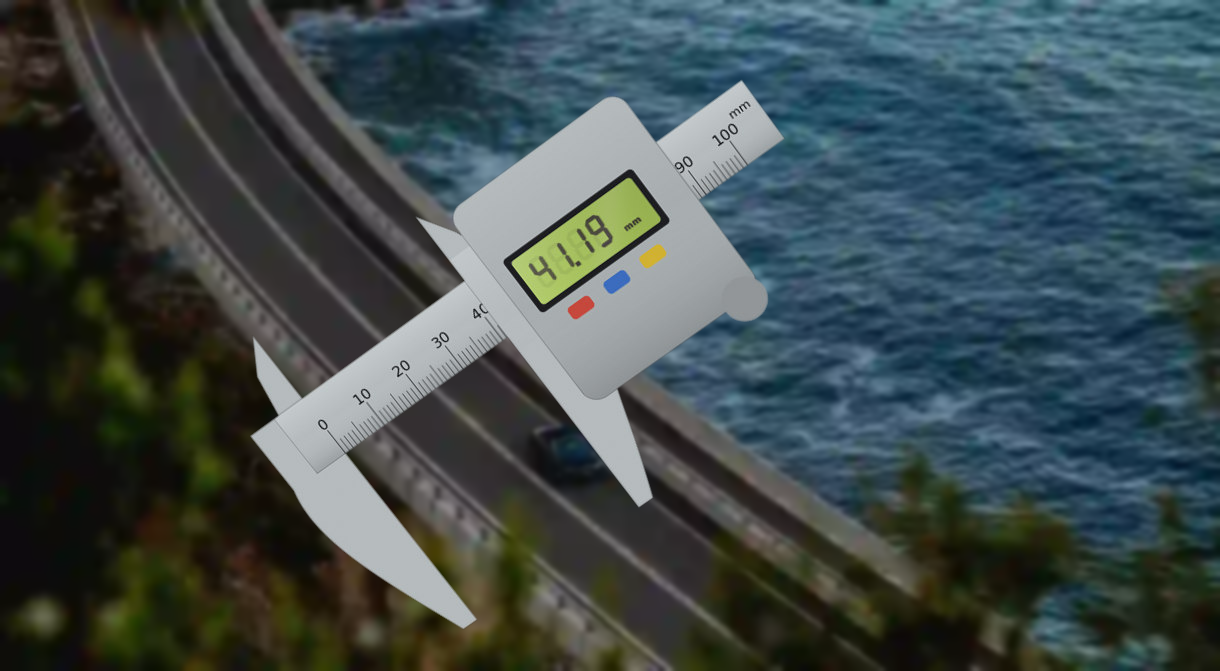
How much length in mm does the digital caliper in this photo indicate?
41.19 mm
